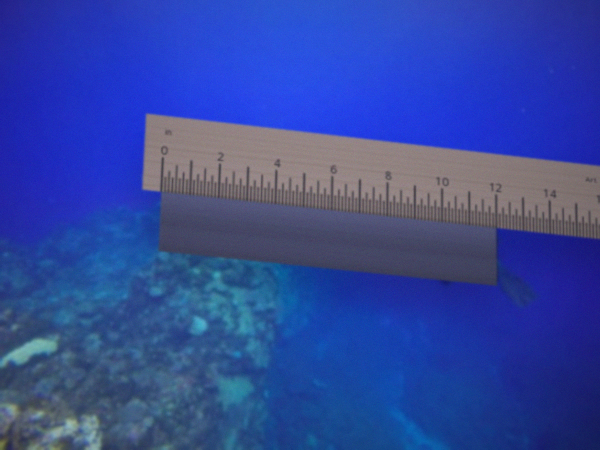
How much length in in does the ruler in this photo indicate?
12 in
